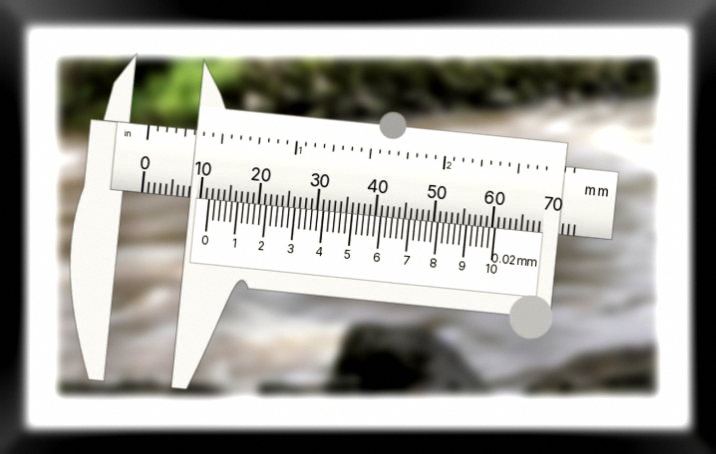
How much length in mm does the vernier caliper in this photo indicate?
11.5 mm
